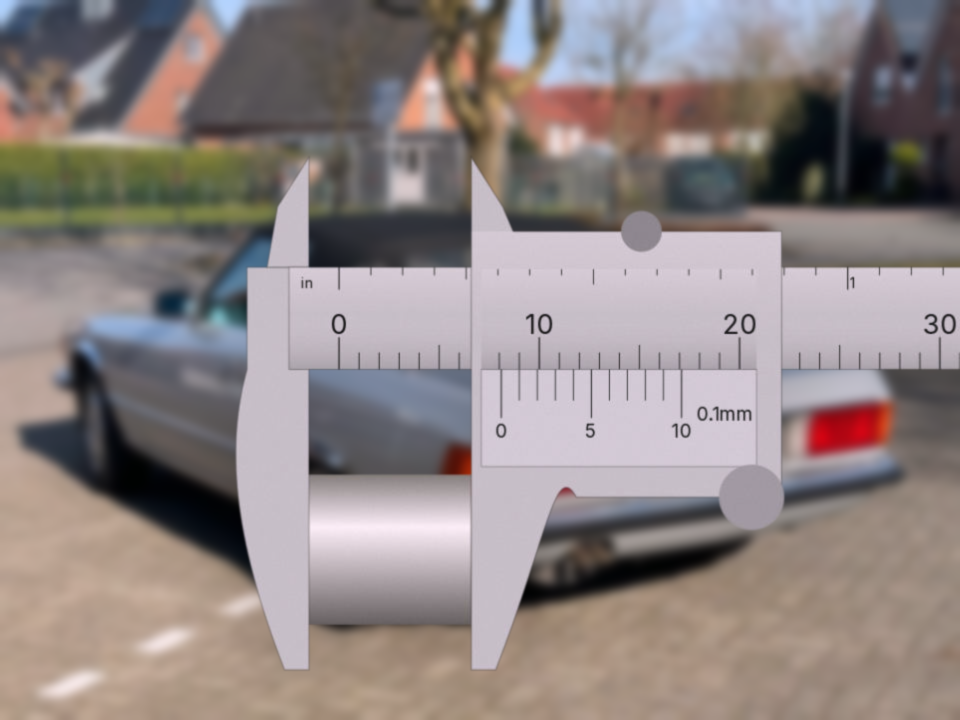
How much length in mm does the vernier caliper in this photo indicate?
8.1 mm
